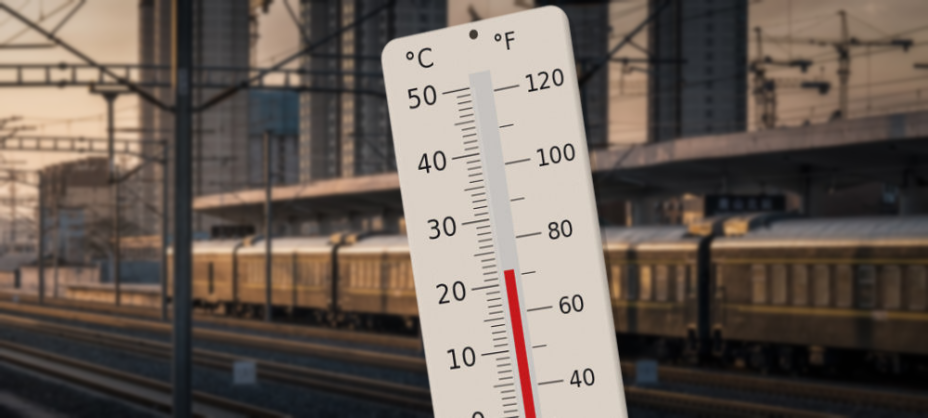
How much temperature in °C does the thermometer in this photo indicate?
22 °C
